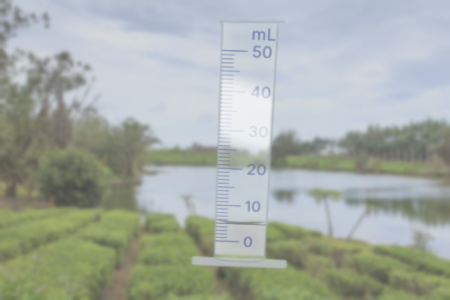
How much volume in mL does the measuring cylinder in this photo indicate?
5 mL
